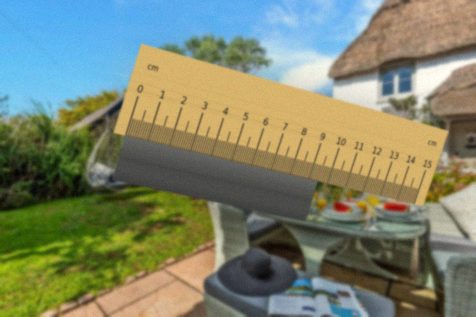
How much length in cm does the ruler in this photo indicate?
9.5 cm
